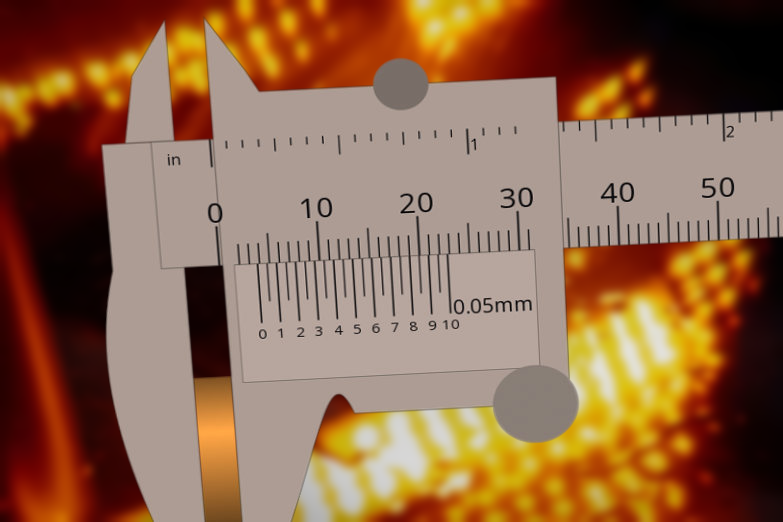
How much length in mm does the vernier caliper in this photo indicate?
3.8 mm
